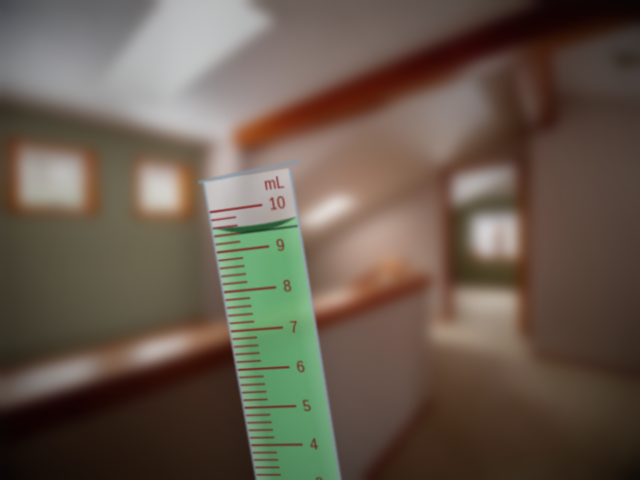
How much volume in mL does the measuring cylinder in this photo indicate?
9.4 mL
